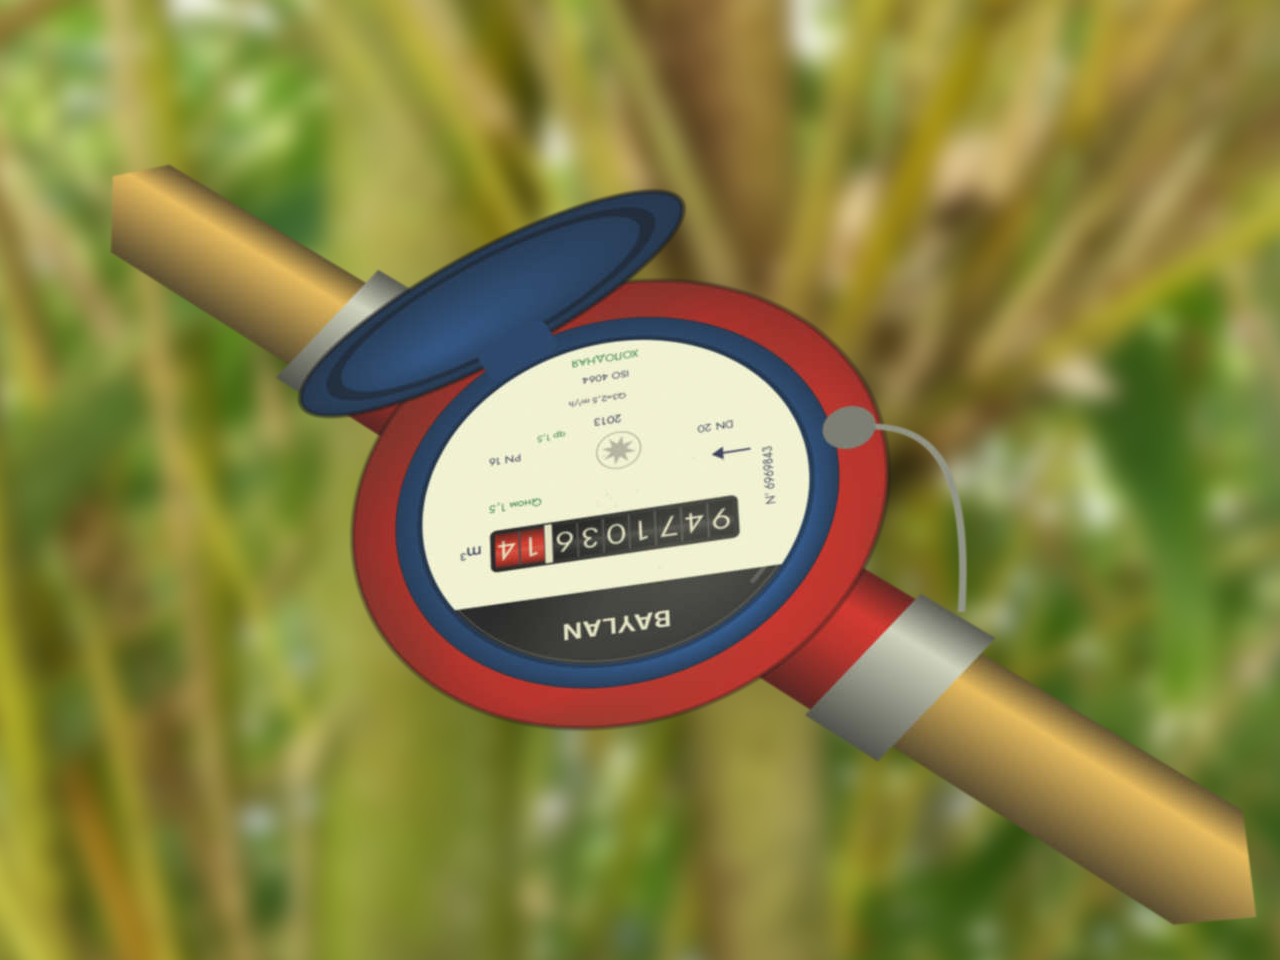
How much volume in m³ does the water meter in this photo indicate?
9471036.14 m³
